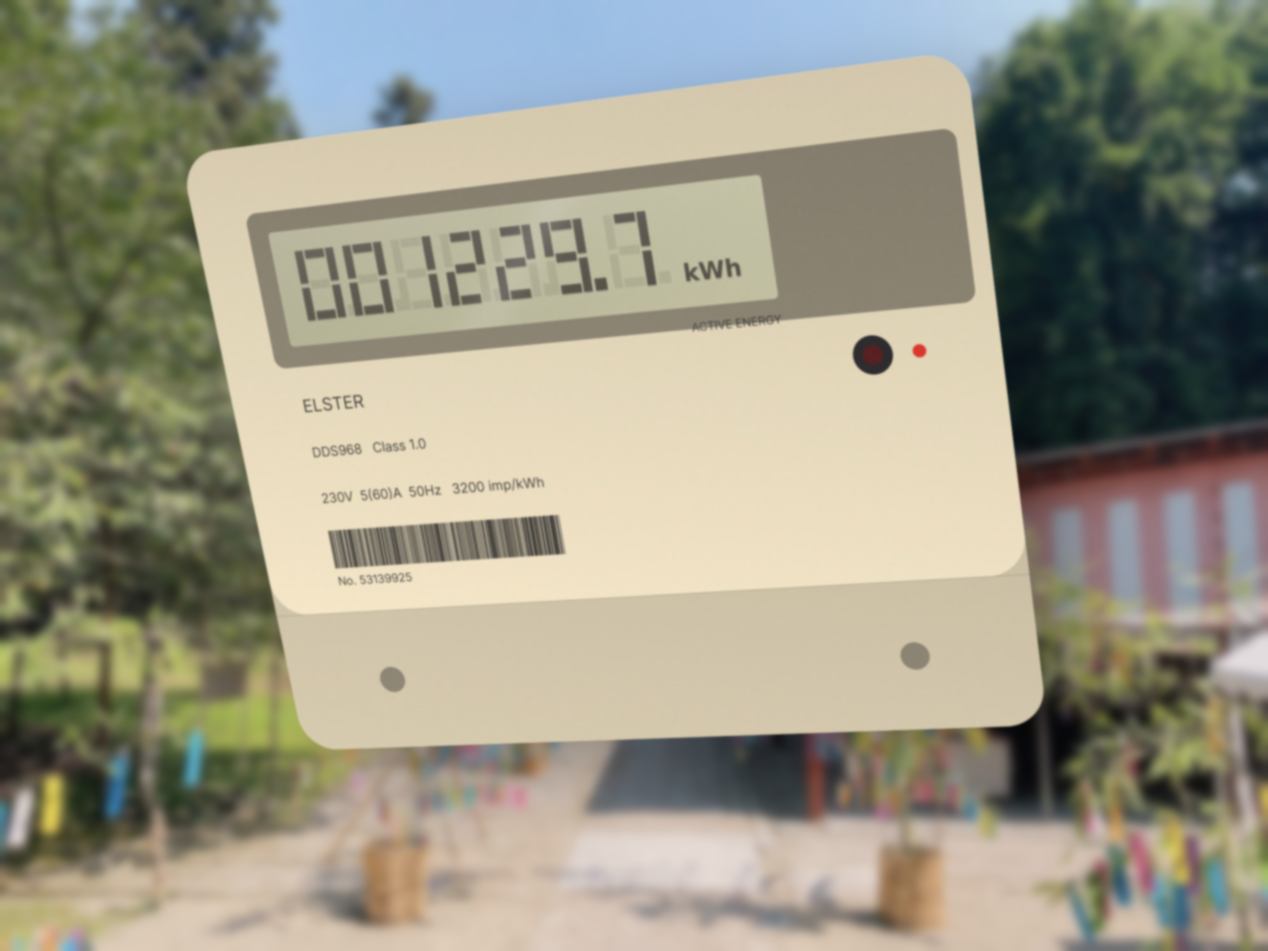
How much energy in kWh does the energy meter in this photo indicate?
1229.7 kWh
